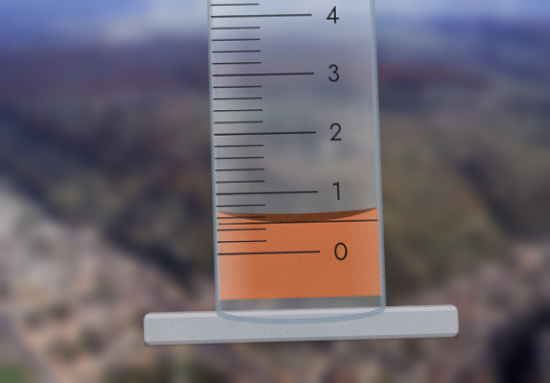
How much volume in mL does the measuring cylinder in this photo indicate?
0.5 mL
